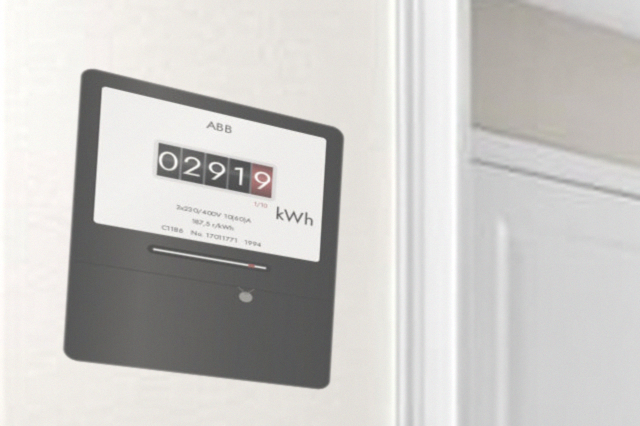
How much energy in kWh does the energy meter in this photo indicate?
291.9 kWh
